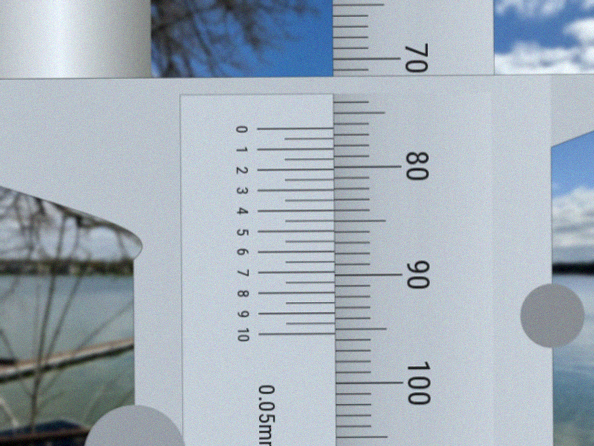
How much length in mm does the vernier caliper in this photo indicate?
76.4 mm
